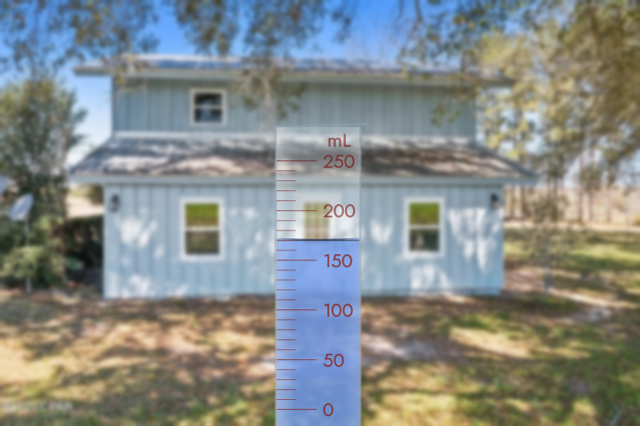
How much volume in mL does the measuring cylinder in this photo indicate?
170 mL
